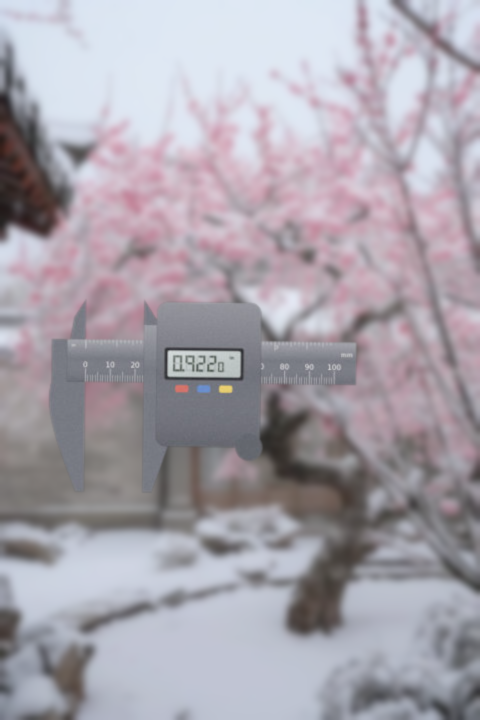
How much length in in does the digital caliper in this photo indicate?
0.9220 in
